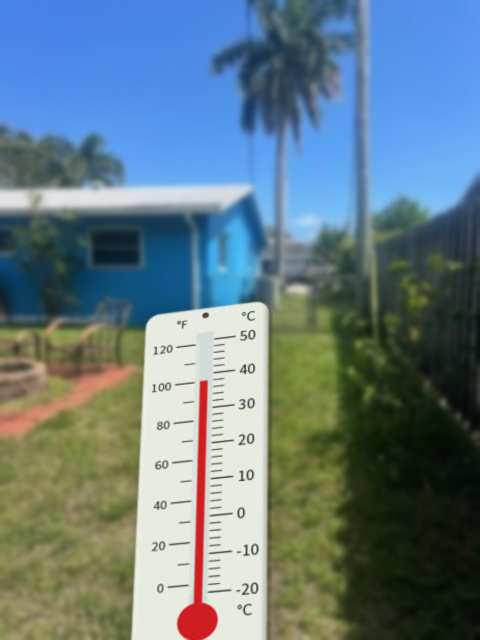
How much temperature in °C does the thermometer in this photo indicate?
38 °C
